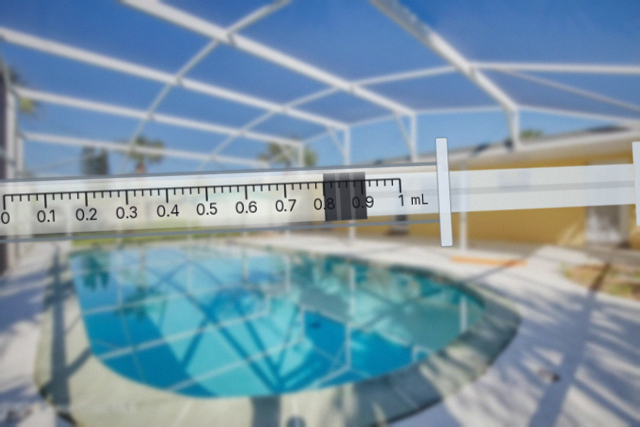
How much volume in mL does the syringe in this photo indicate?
0.8 mL
